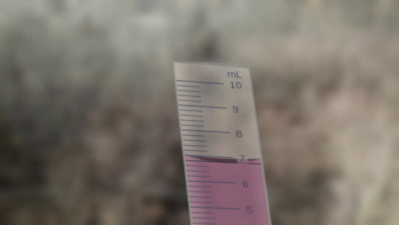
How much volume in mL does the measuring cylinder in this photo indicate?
6.8 mL
